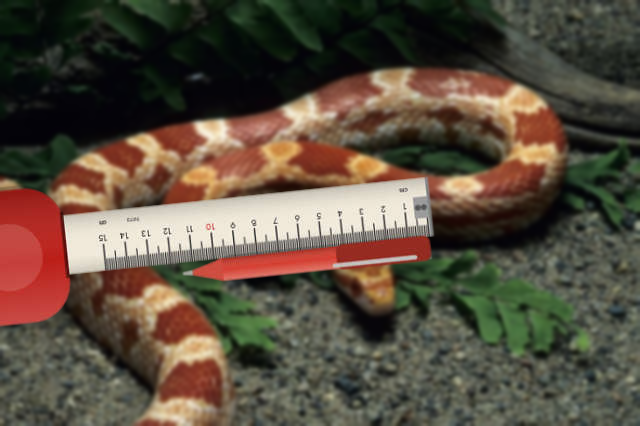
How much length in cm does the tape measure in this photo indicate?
11.5 cm
